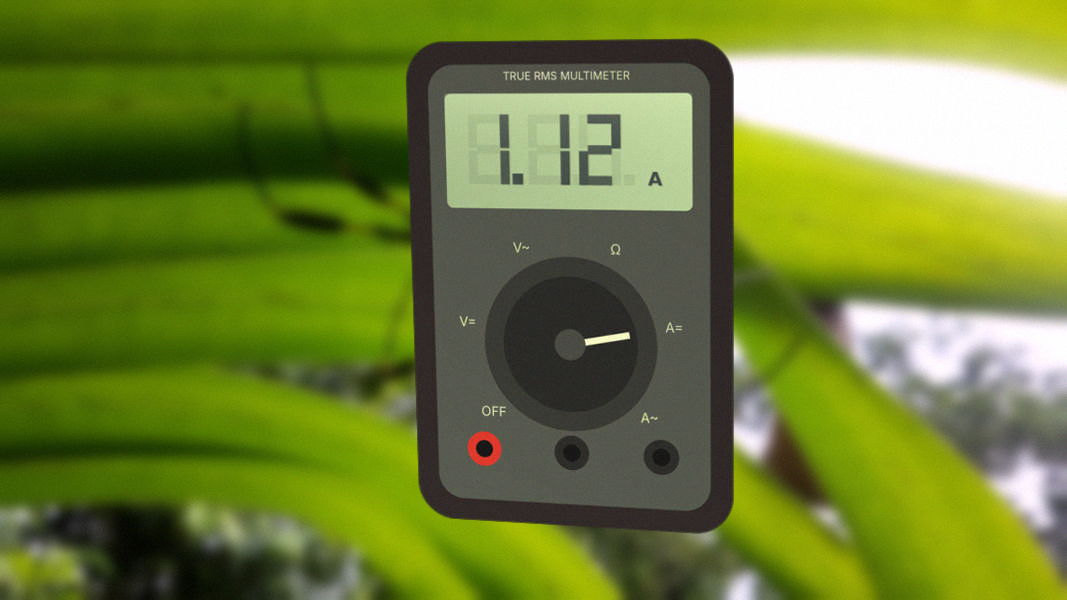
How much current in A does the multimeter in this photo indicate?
1.12 A
